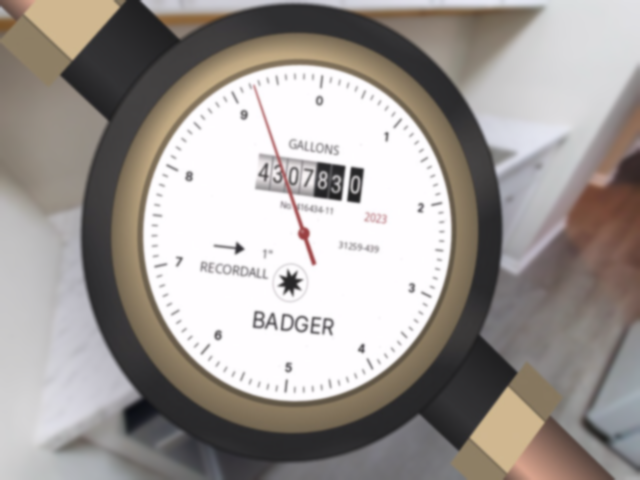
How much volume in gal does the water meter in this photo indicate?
4307829.2 gal
